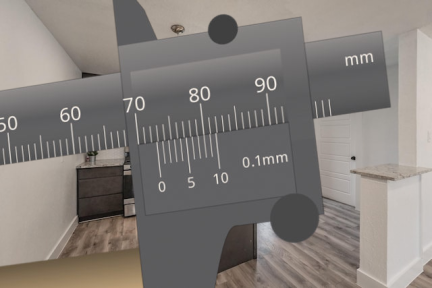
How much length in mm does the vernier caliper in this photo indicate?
72.8 mm
